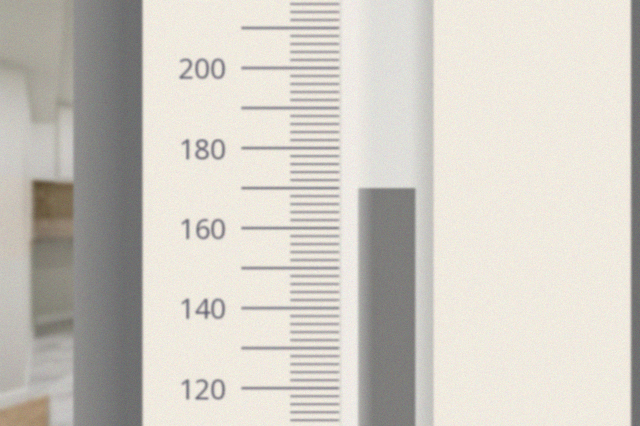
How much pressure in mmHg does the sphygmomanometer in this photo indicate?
170 mmHg
